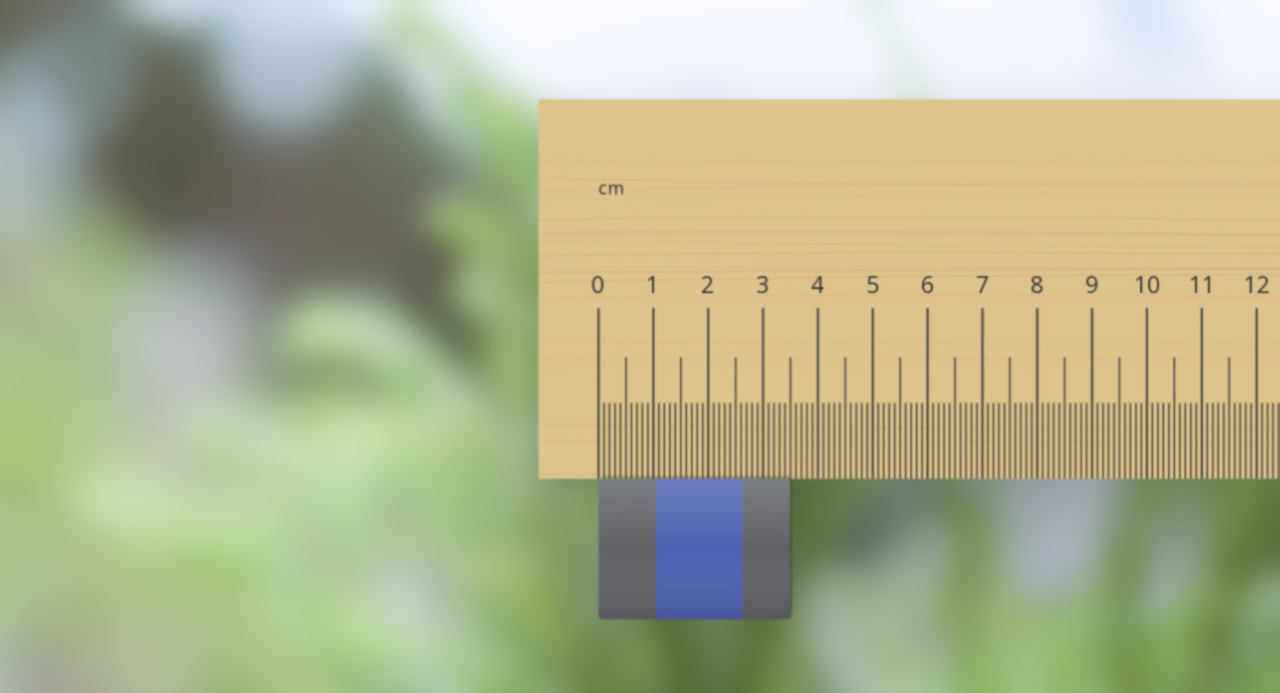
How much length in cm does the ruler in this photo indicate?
3.5 cm
